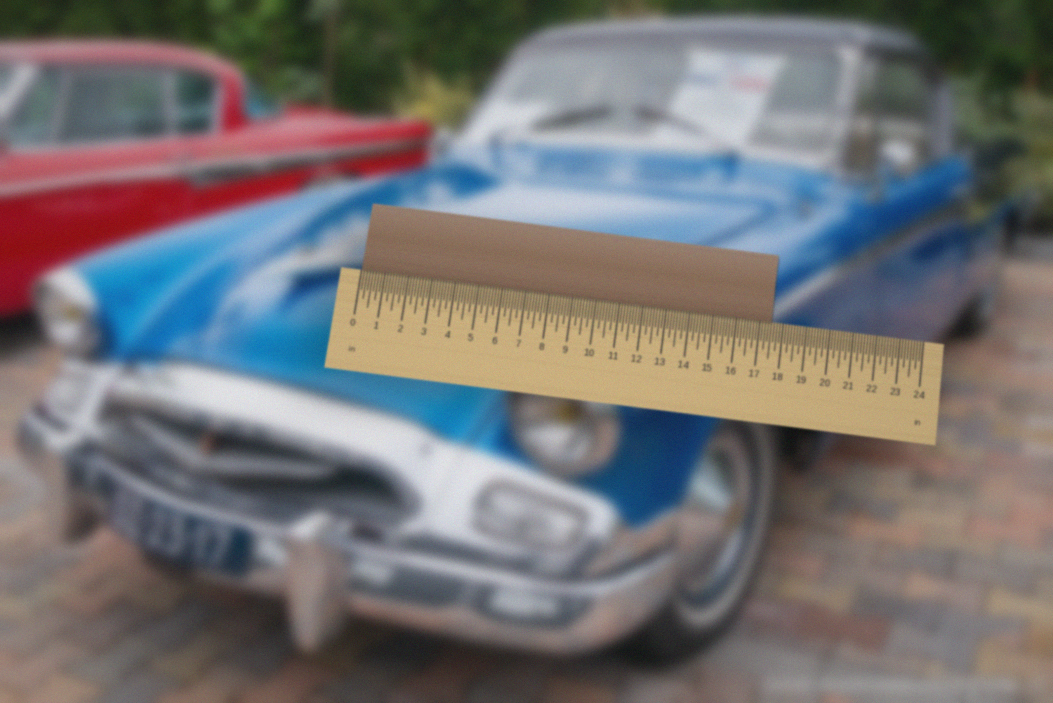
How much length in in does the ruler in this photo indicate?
17.5 in
